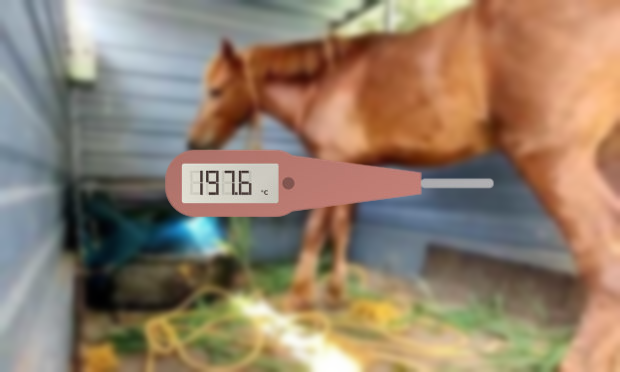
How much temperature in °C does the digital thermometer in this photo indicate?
197.6 °C
